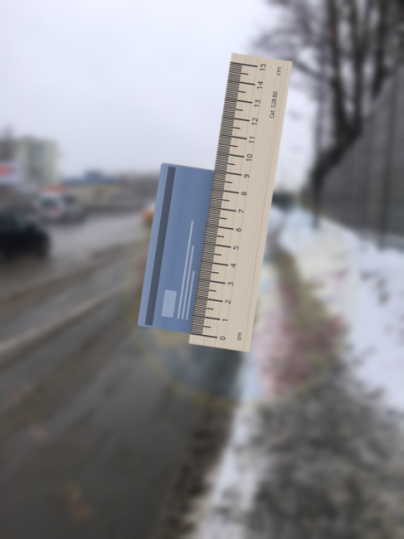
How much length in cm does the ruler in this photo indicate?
9 cm
